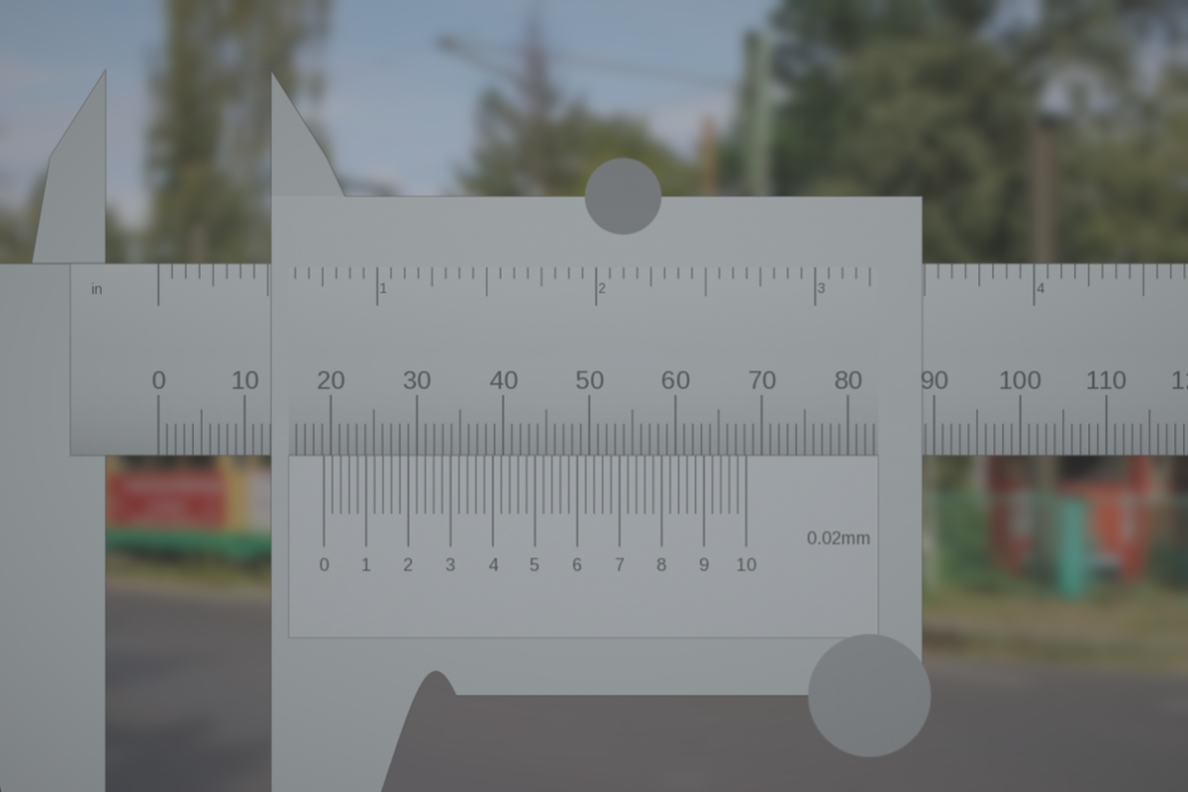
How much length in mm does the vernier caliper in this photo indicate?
19.2 mm
